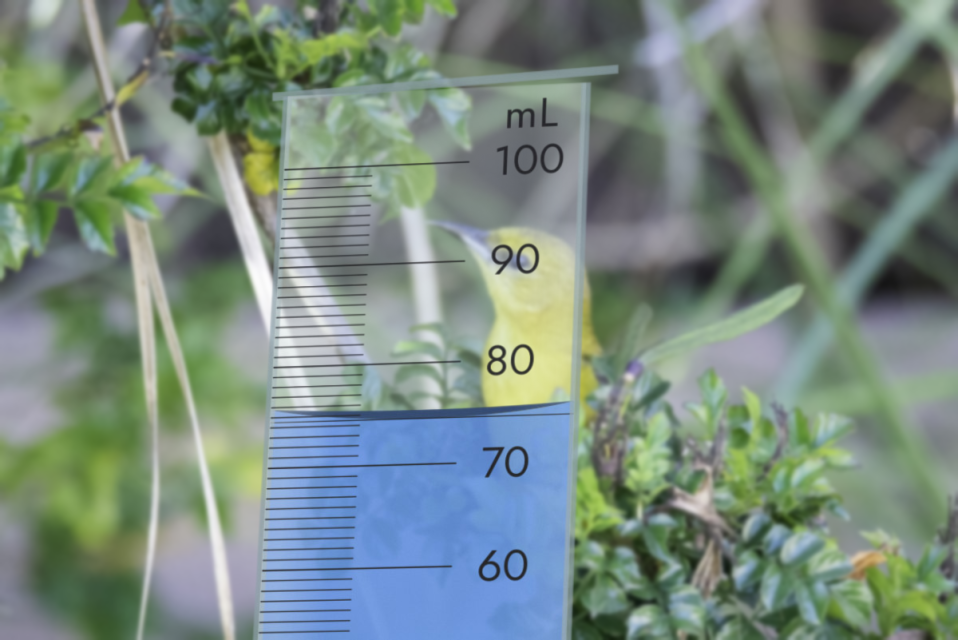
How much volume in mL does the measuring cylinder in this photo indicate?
74.5 mL
